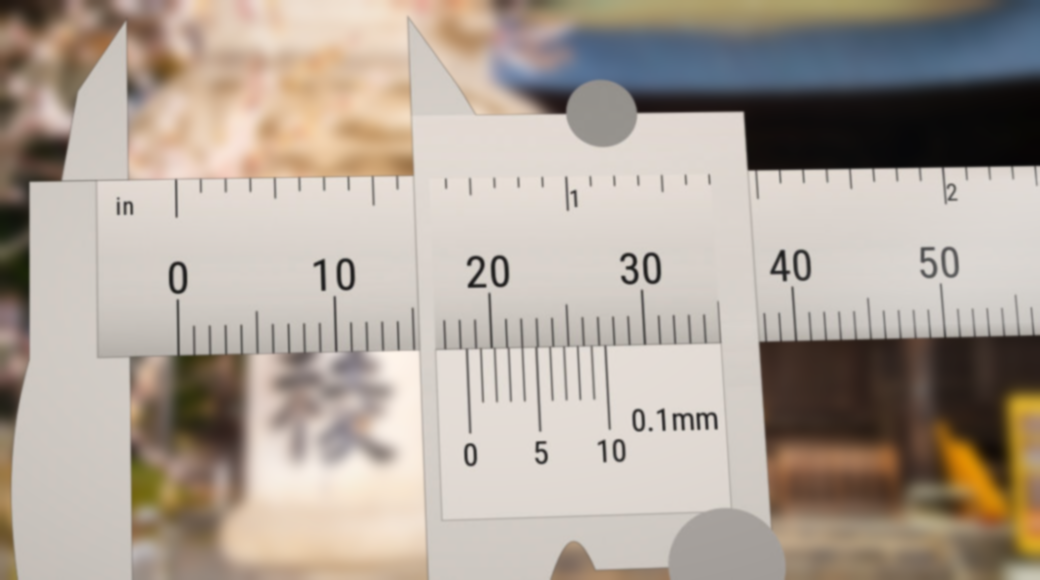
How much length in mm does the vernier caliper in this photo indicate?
18.4 mm
